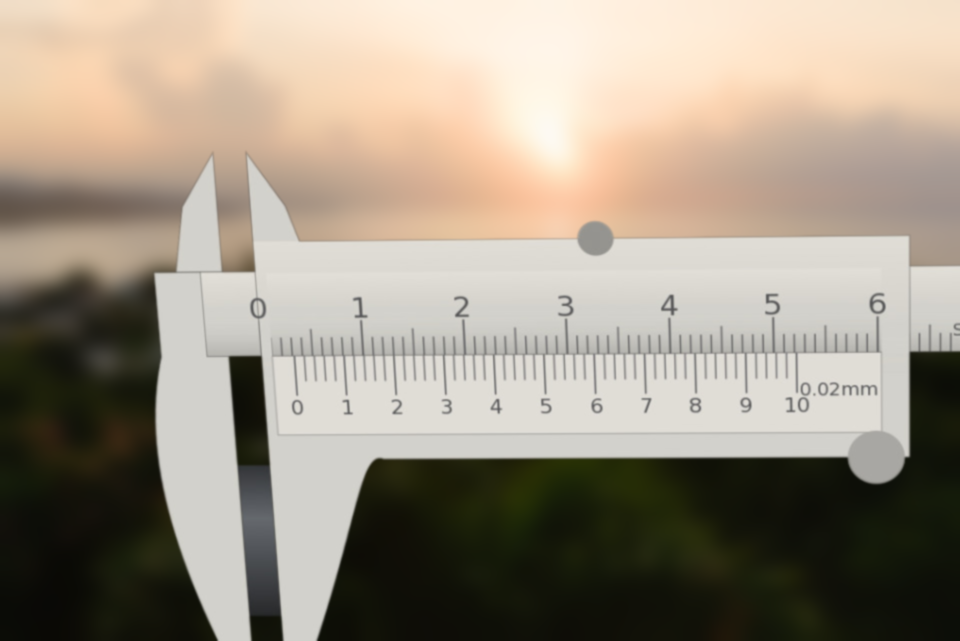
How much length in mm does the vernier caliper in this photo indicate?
3.2 mm
